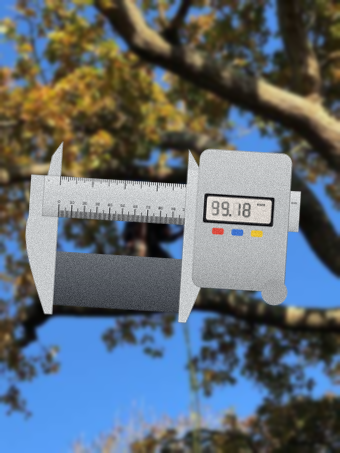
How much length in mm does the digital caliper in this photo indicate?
99.18 mm
